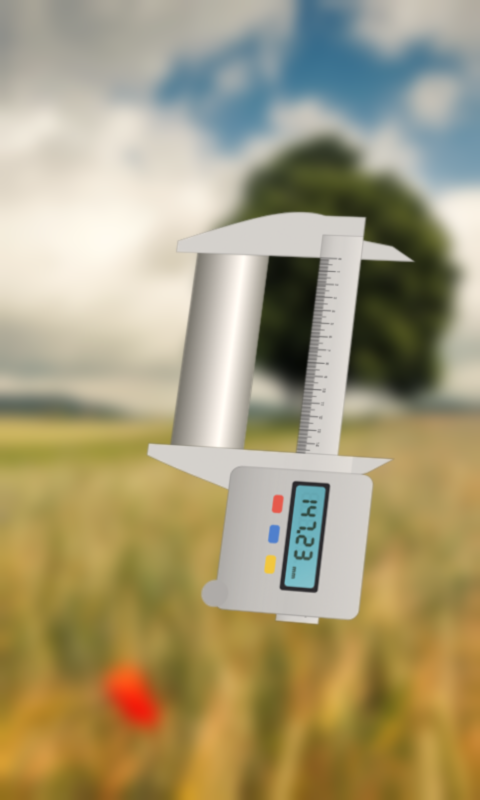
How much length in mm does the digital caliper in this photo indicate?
147.23 mm
